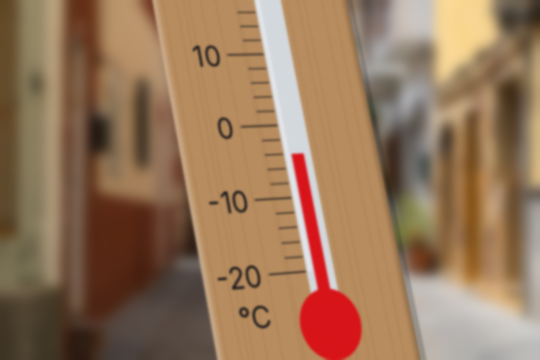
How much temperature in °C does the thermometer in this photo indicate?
-4 °C
